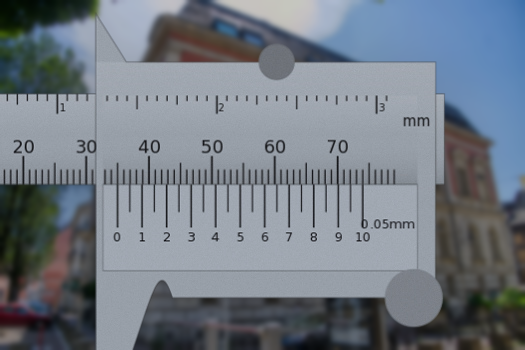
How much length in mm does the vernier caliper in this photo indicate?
35.0 mm
